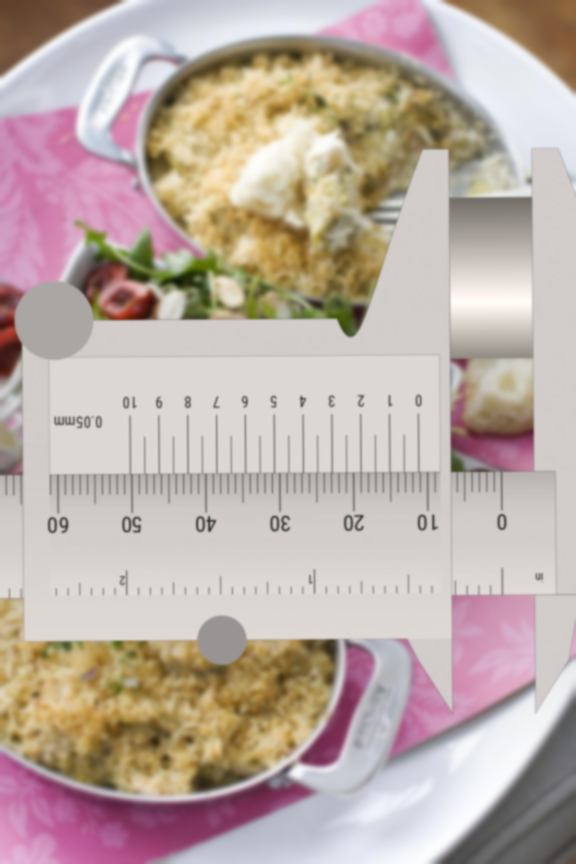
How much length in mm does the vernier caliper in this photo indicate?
11.2 mm
